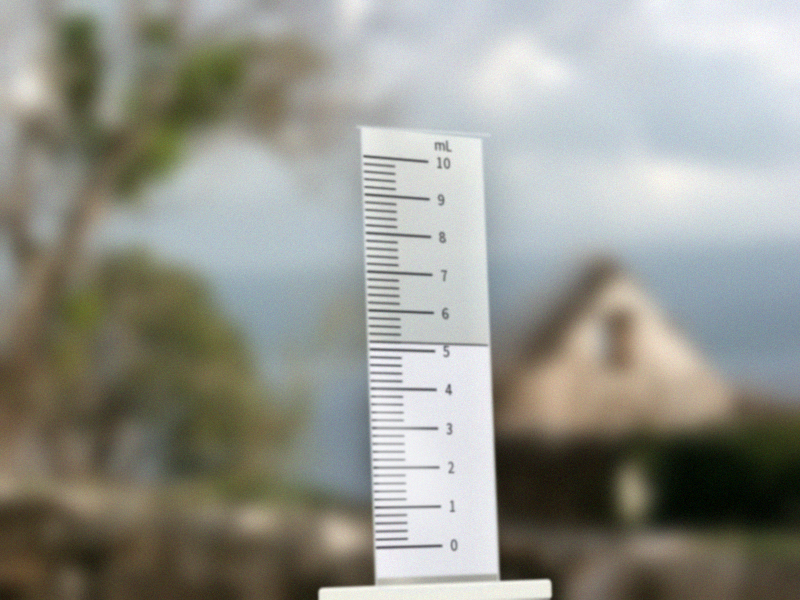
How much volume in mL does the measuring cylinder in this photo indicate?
5.2 mL
